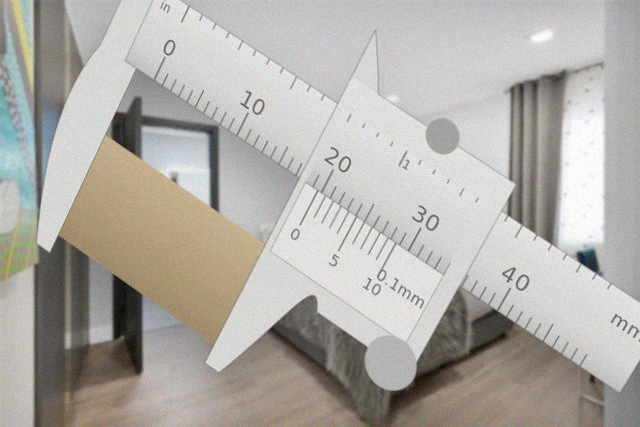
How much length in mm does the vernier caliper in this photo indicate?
19.6 mm
